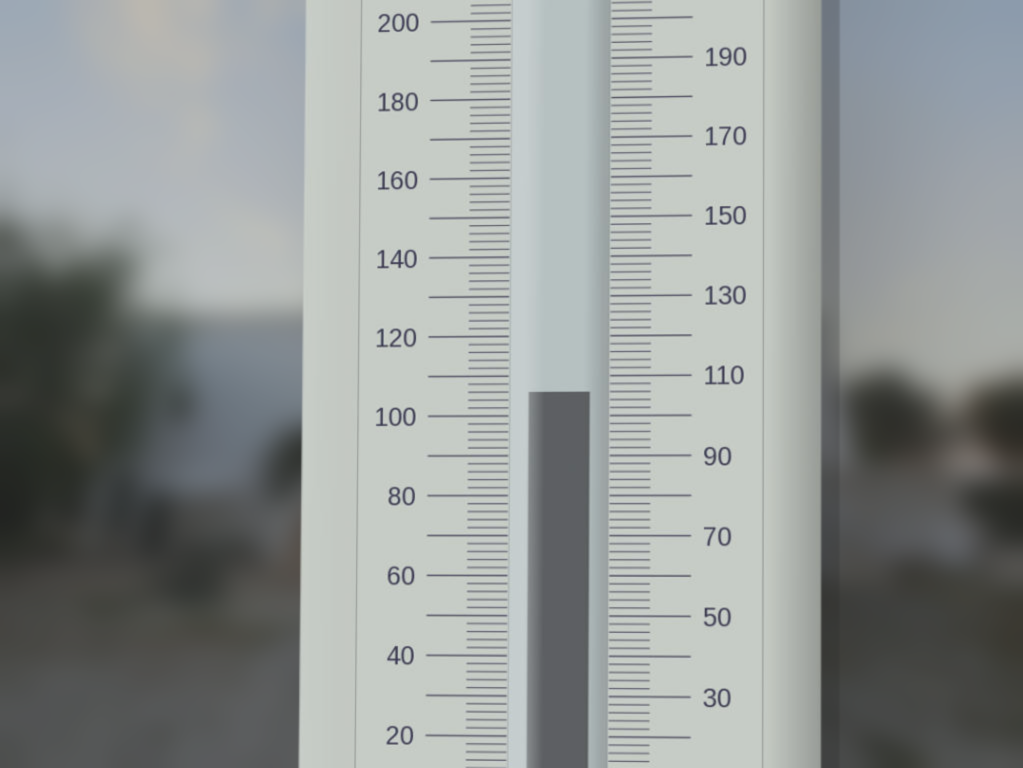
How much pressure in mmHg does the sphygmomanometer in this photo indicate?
106 mmHg
